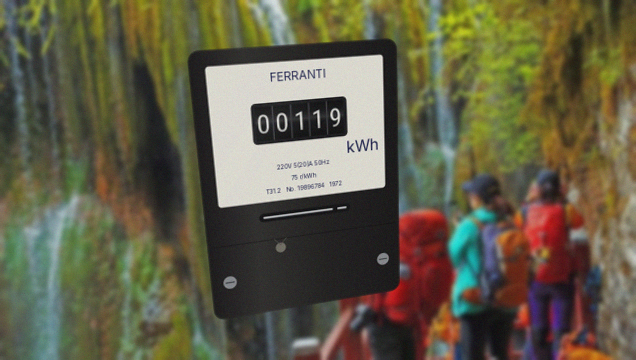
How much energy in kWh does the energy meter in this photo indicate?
119 kWh
